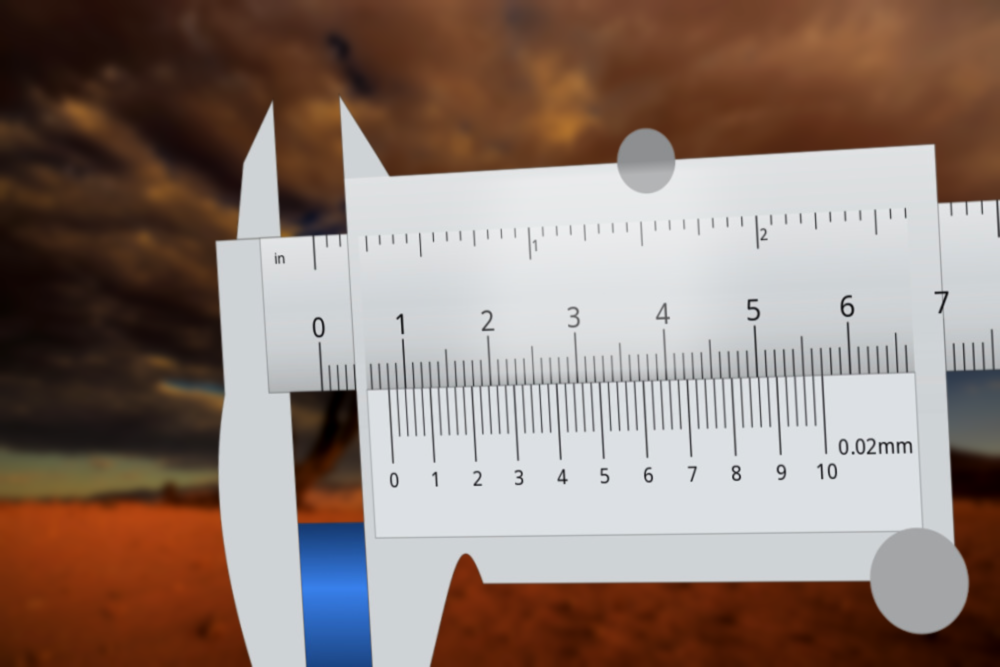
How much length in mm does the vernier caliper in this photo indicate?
8.0 mm
